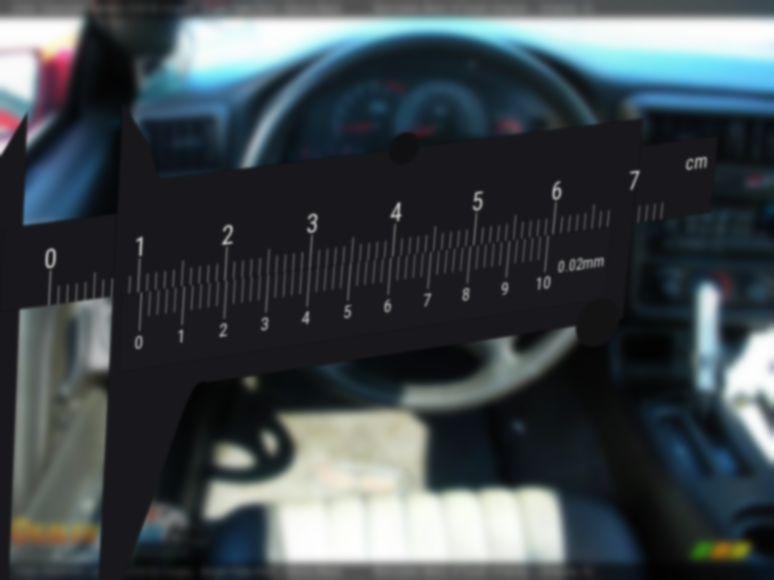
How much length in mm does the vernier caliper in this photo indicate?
10.4 mm
